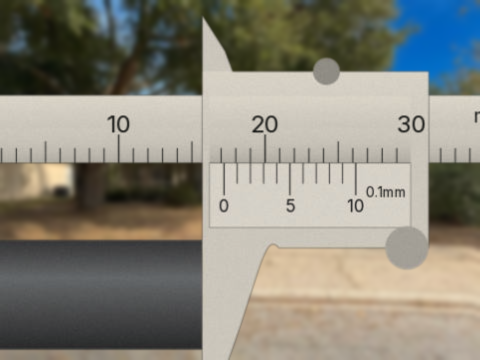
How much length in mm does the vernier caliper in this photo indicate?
17.2 mm
